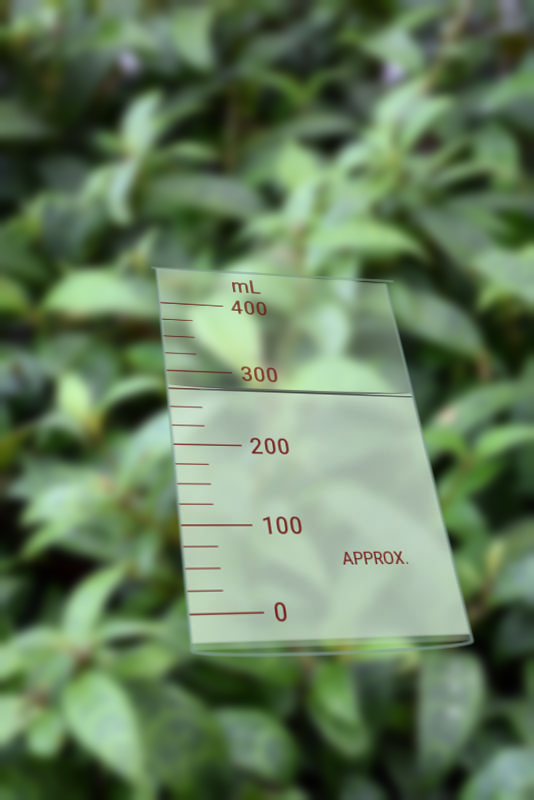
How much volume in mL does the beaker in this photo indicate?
275 mL
